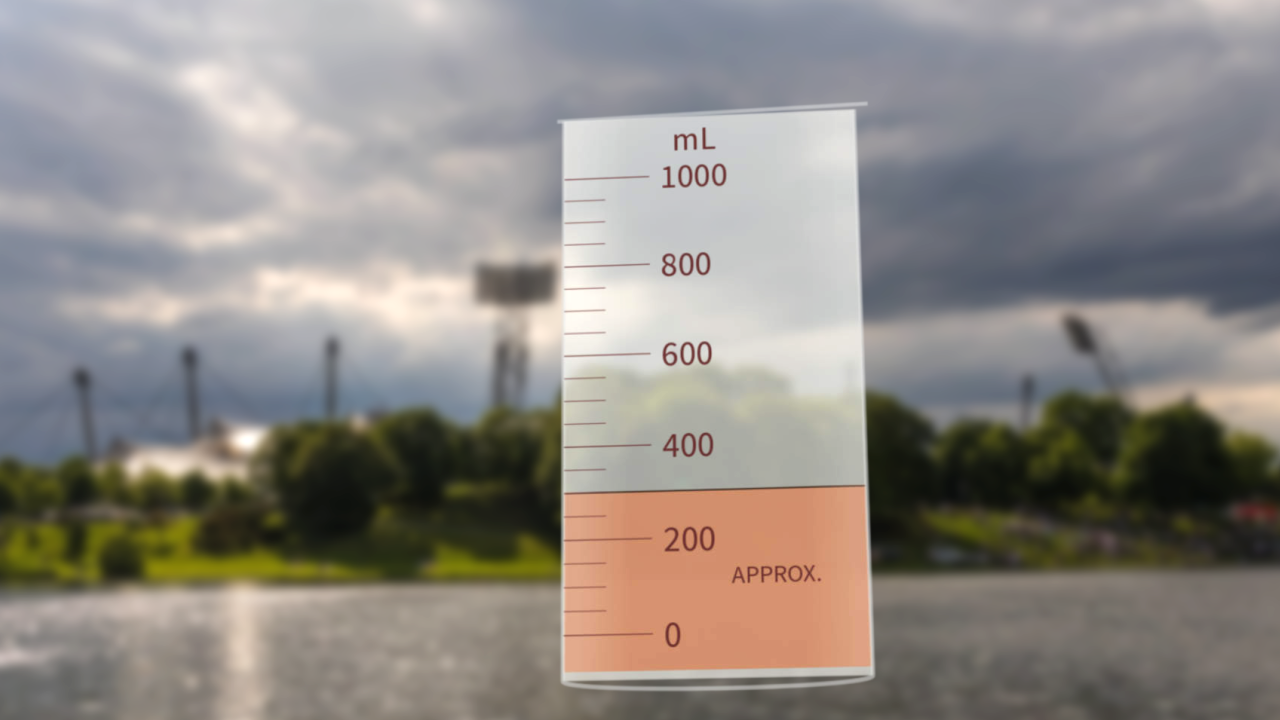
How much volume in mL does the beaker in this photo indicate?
300 mL
